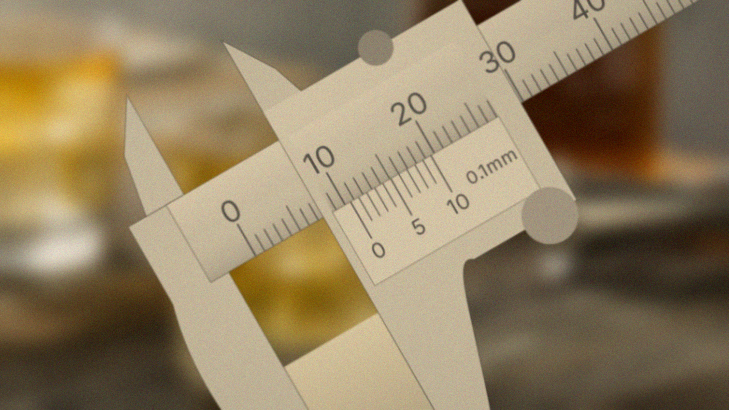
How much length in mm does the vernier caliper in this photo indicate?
10.6 mm
